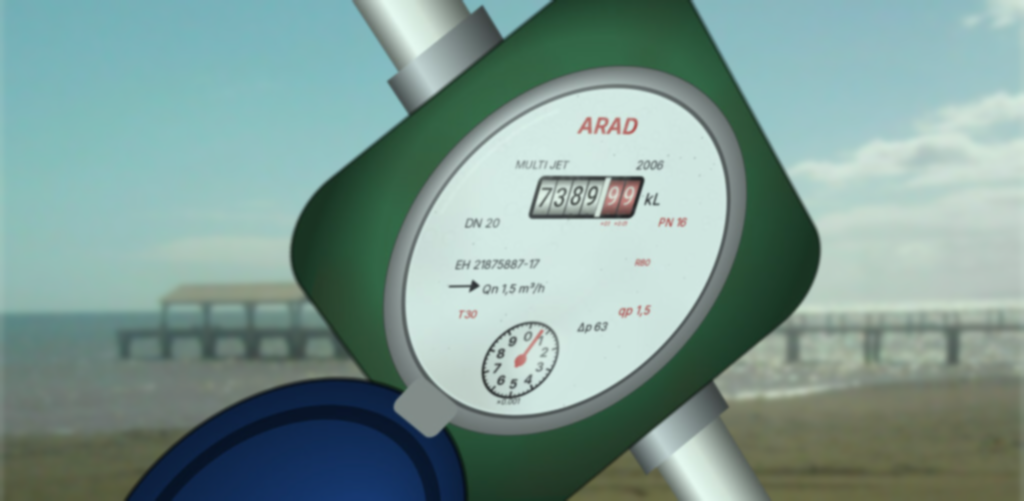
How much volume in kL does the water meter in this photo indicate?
7389.990 kL
